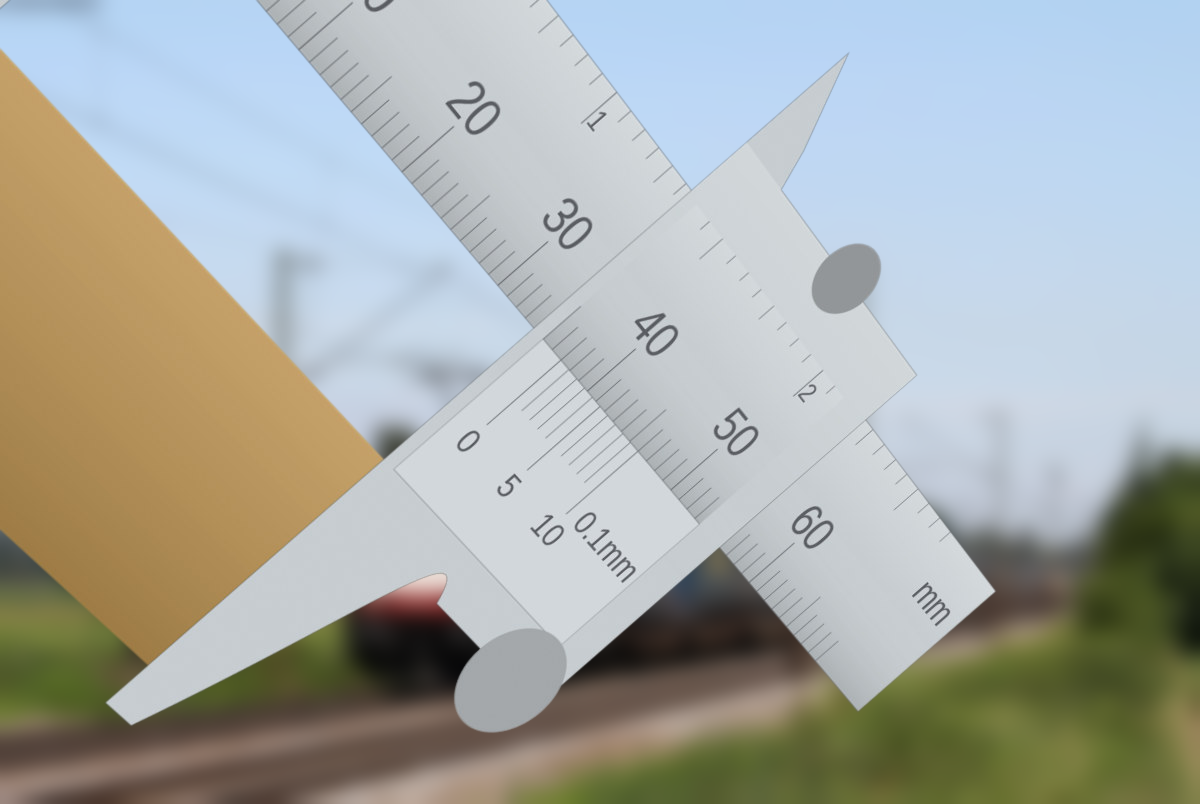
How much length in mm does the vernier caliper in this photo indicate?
37.0 mm
